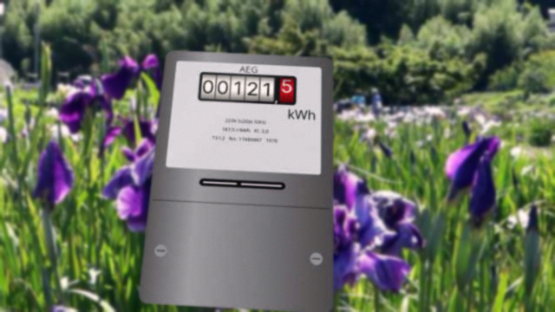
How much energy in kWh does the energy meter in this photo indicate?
121.5 kWh
